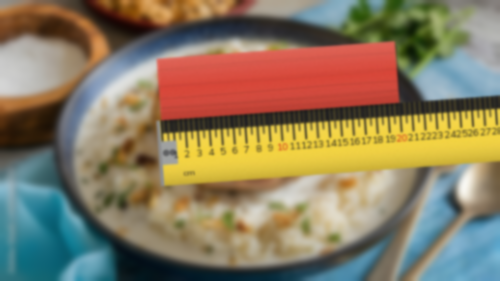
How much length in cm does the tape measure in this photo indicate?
20 cm
